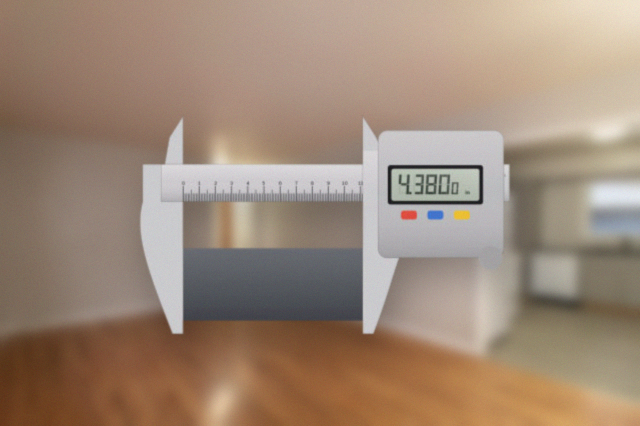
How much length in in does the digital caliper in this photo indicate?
4.3800 in
